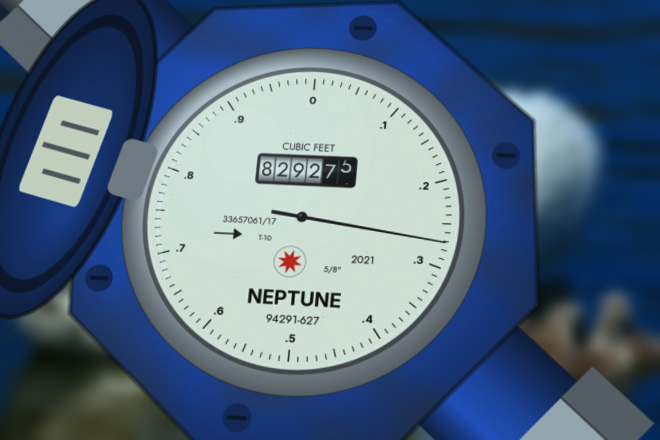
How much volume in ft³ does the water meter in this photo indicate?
829275.27 ft³
